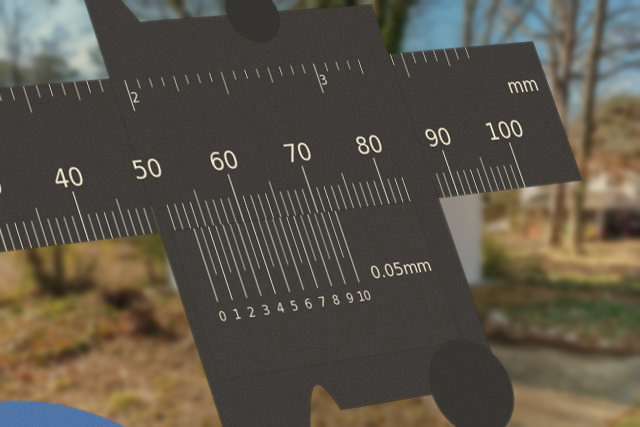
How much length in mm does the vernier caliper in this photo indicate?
53.4 mm
